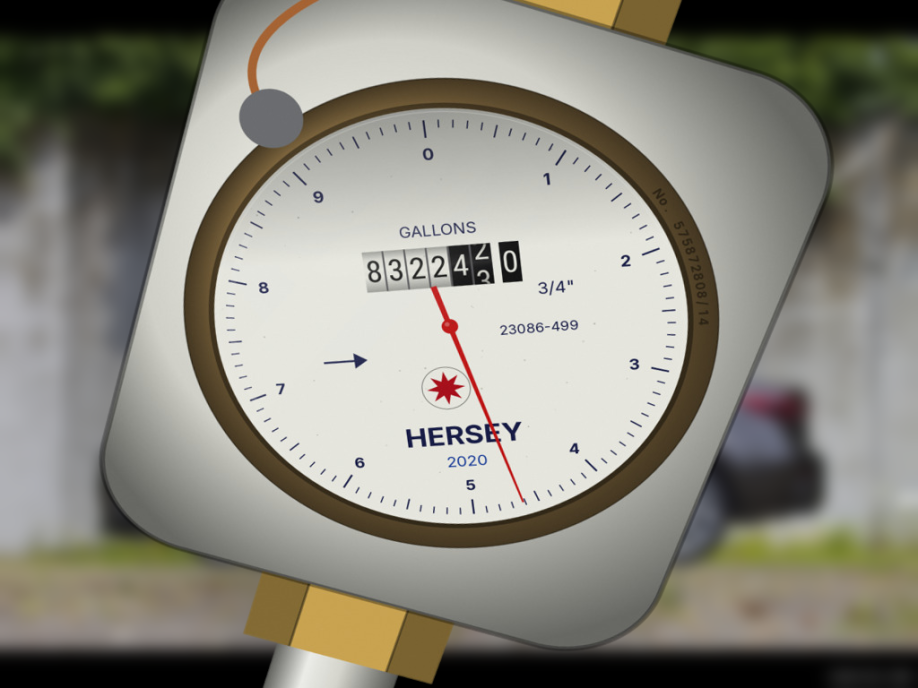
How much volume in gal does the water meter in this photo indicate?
8322424.6 gal
